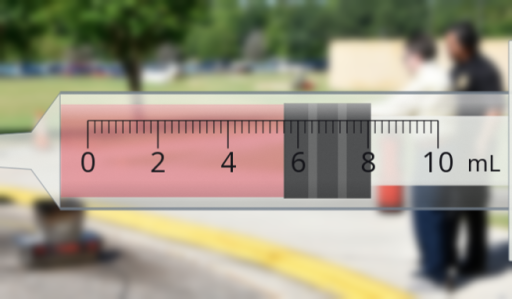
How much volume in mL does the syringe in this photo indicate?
5.6 mL
